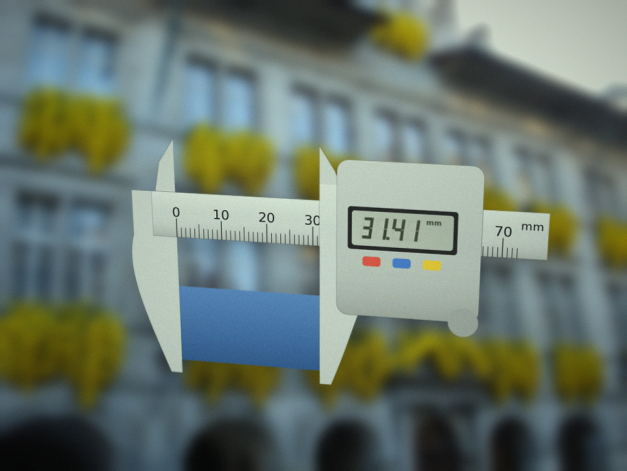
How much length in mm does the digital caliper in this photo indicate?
31.41 mm
